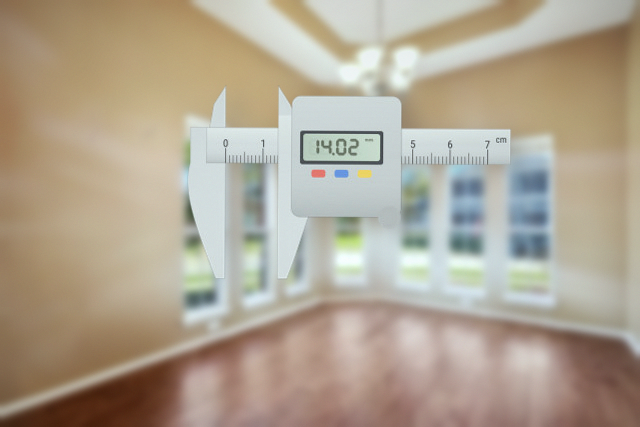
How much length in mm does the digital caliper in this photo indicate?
14.02 mm
